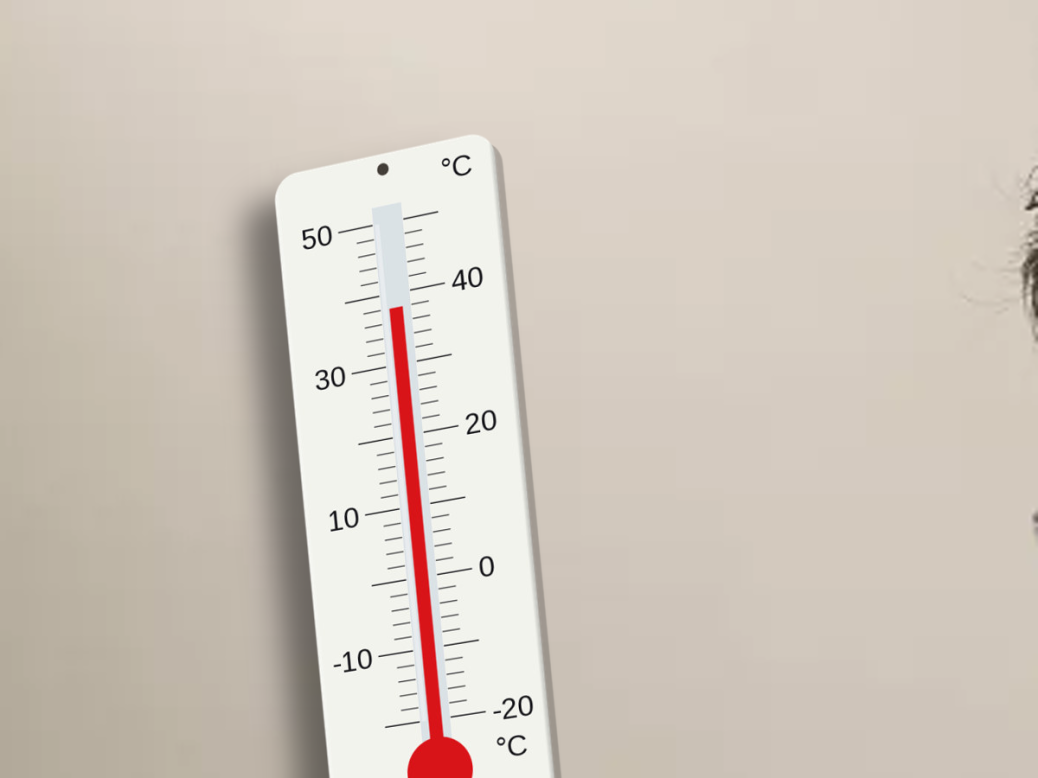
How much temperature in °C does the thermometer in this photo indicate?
38 °C
